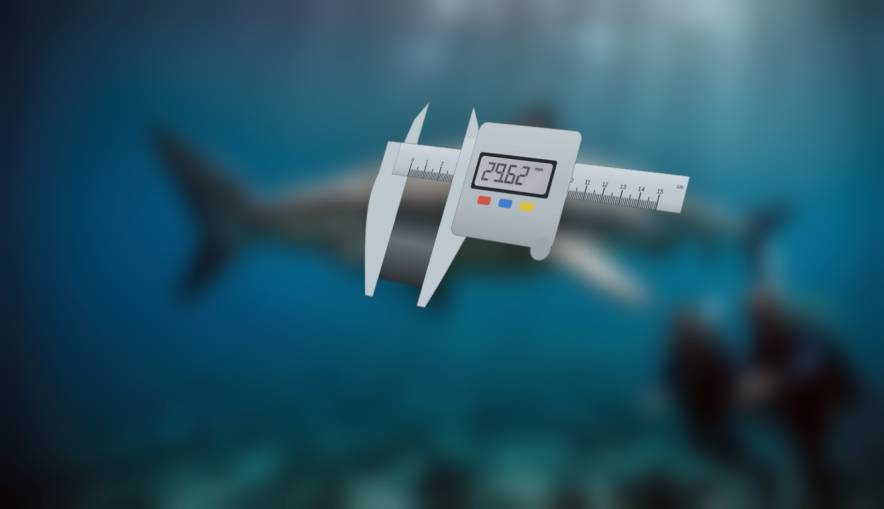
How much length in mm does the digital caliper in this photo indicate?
29.62 mm
